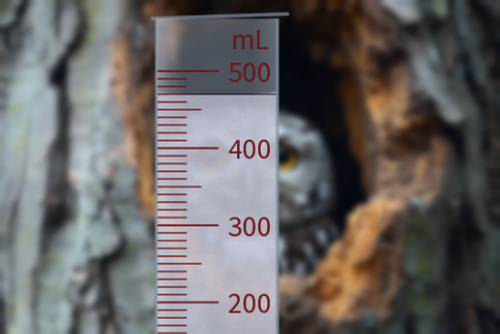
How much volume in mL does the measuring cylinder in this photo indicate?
470 mL
